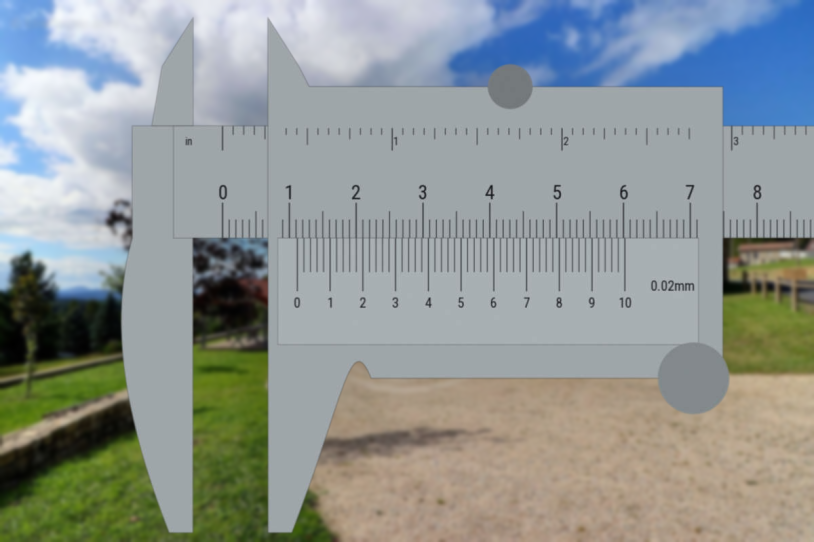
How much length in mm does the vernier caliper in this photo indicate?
11.2 mm
